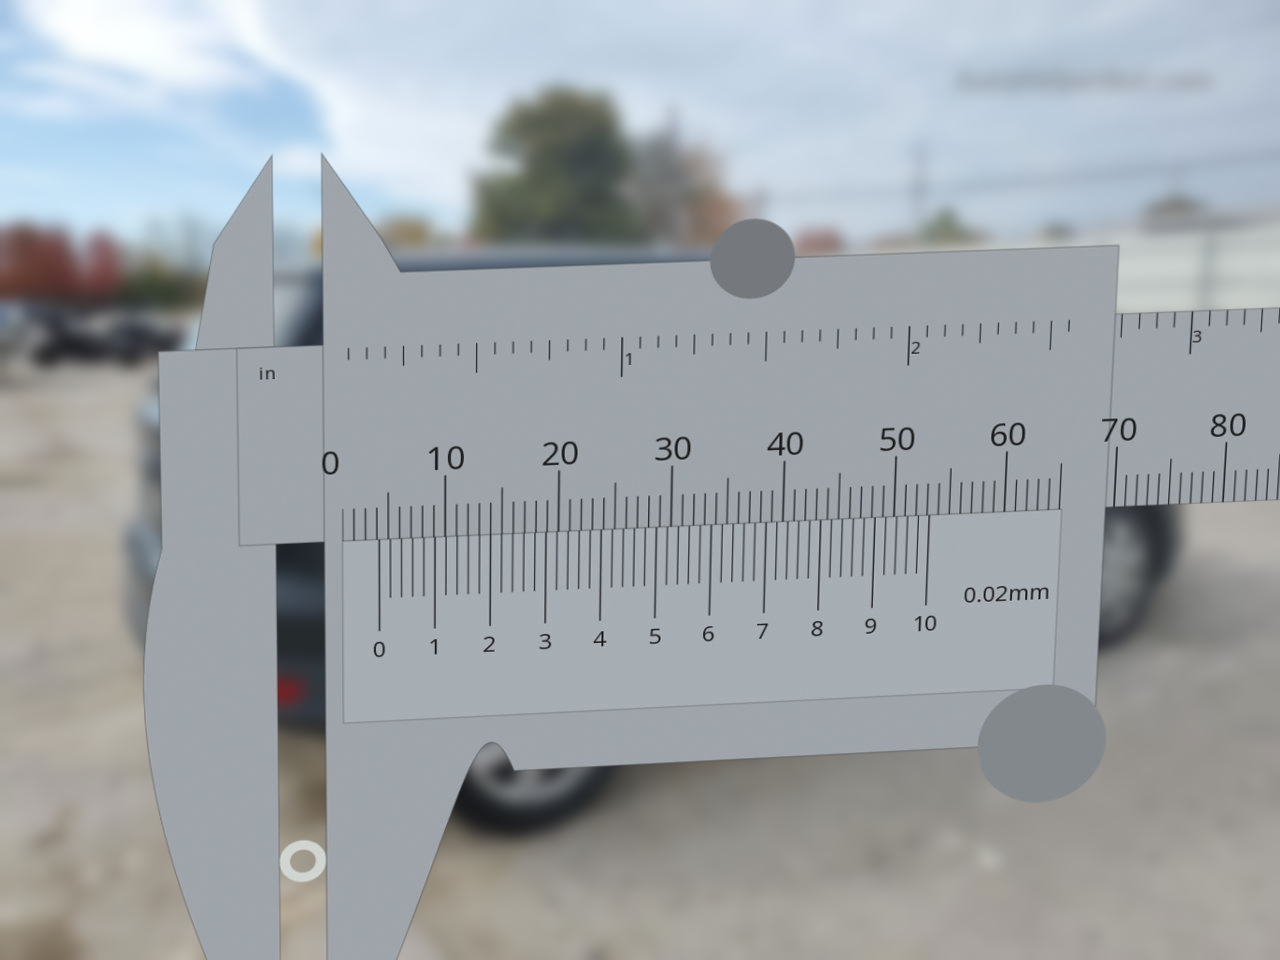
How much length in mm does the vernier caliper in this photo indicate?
4.2 mm
